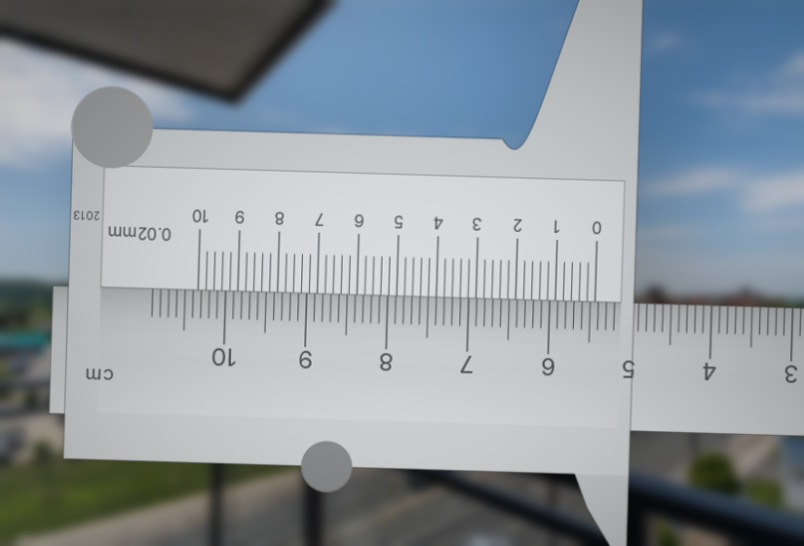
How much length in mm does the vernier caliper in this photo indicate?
54.4 mm
